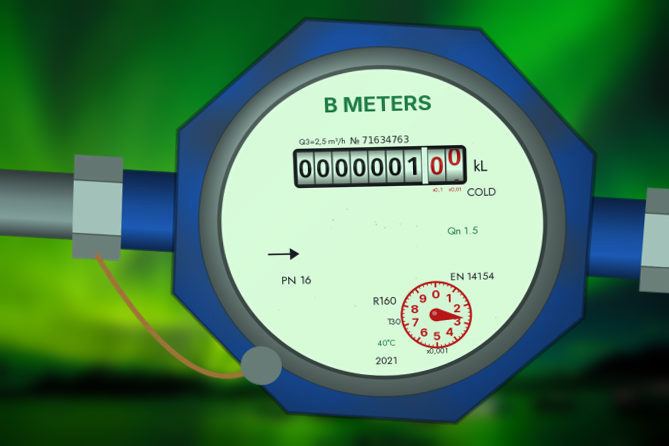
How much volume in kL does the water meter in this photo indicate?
1.002 kL
